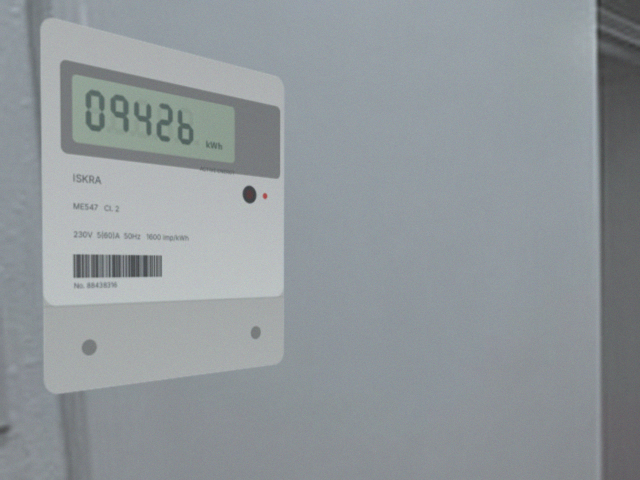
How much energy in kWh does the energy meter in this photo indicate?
9426 kWh
